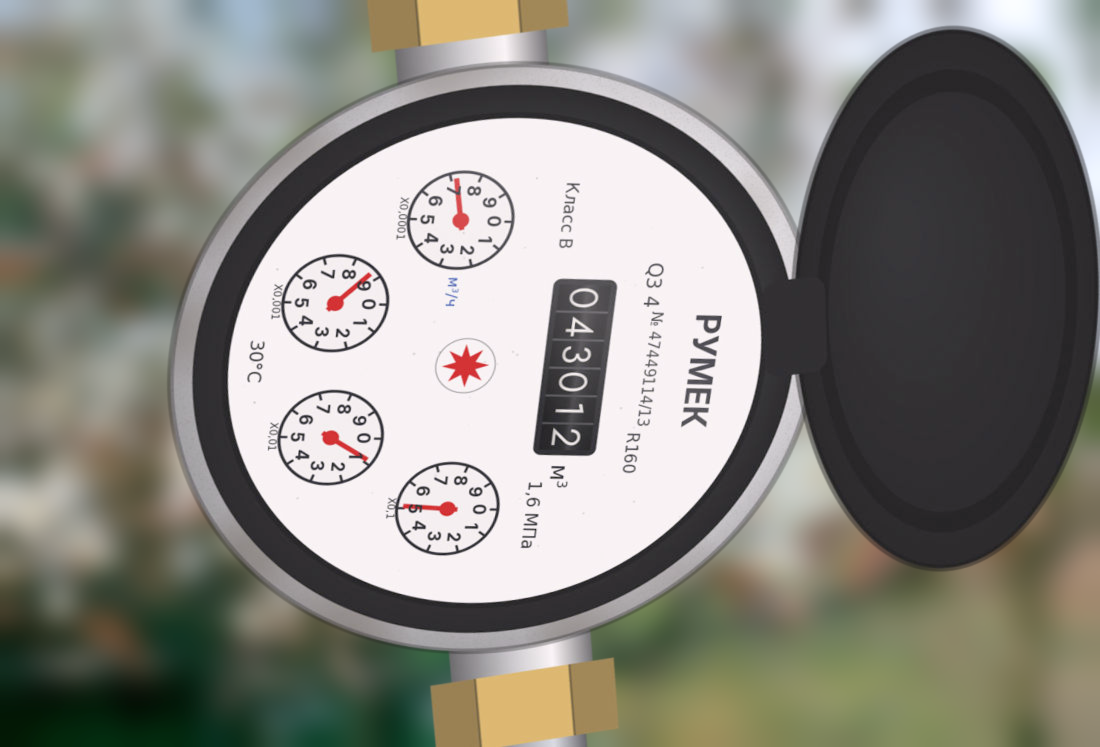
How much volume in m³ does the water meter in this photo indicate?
43012.5087 m³
